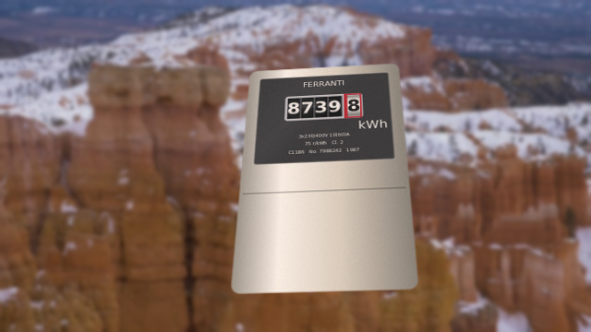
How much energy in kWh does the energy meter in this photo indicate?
8739.8 kWh
